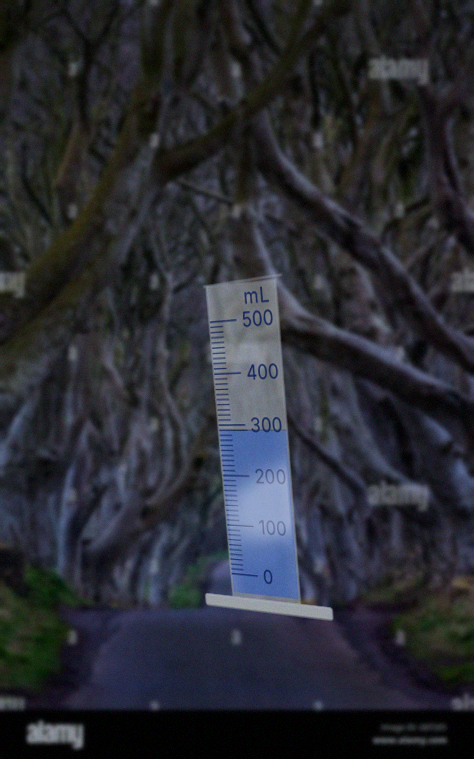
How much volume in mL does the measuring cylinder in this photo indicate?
290 mL
